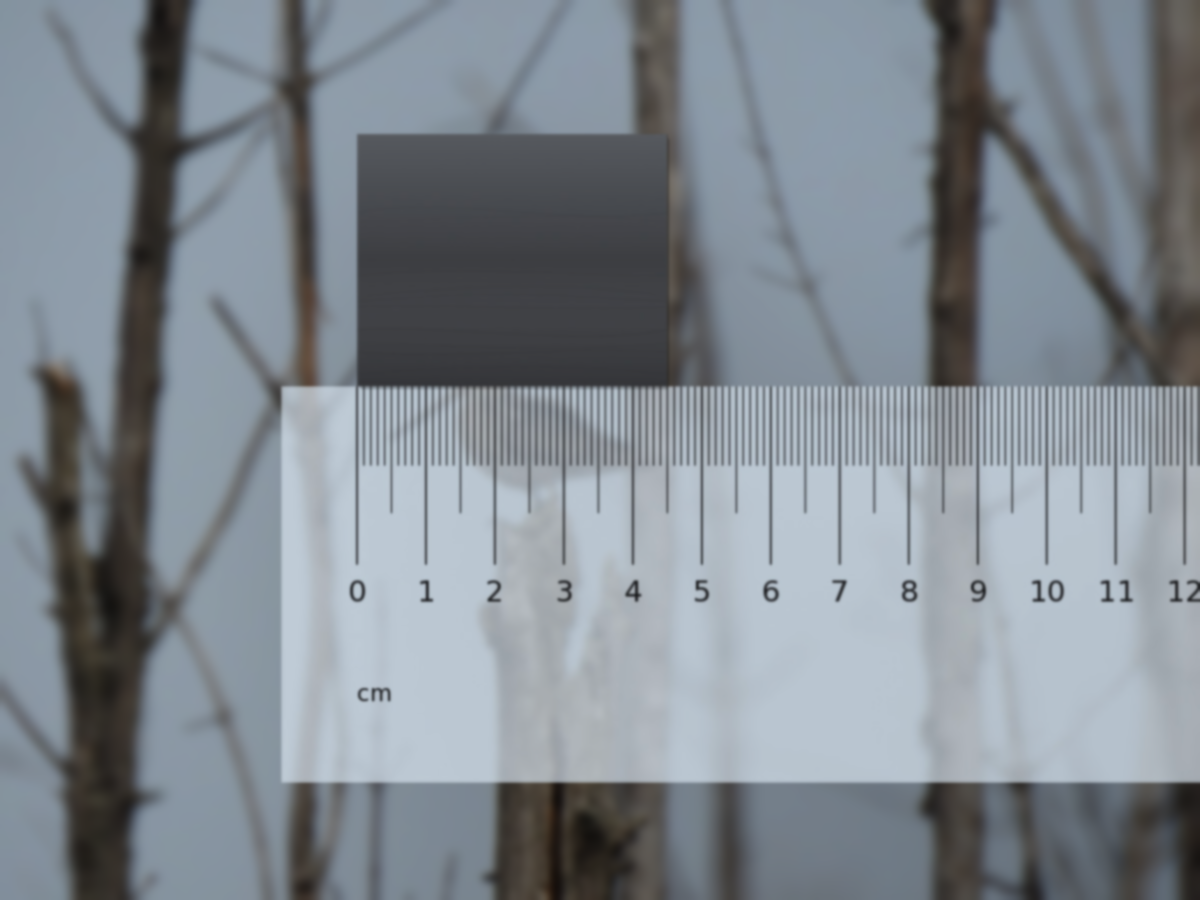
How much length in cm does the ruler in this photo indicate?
4.5 cm
